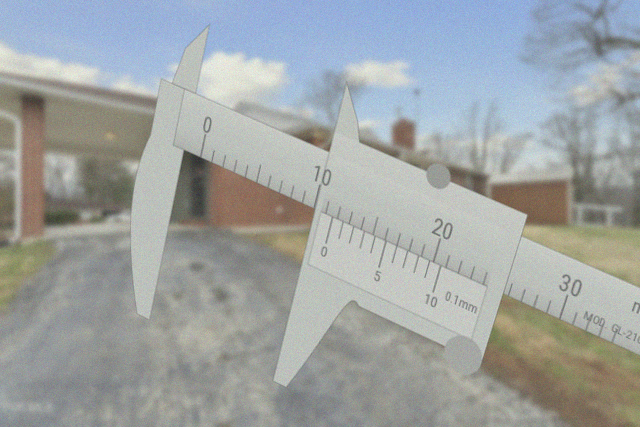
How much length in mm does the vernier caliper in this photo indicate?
11.6 mm
